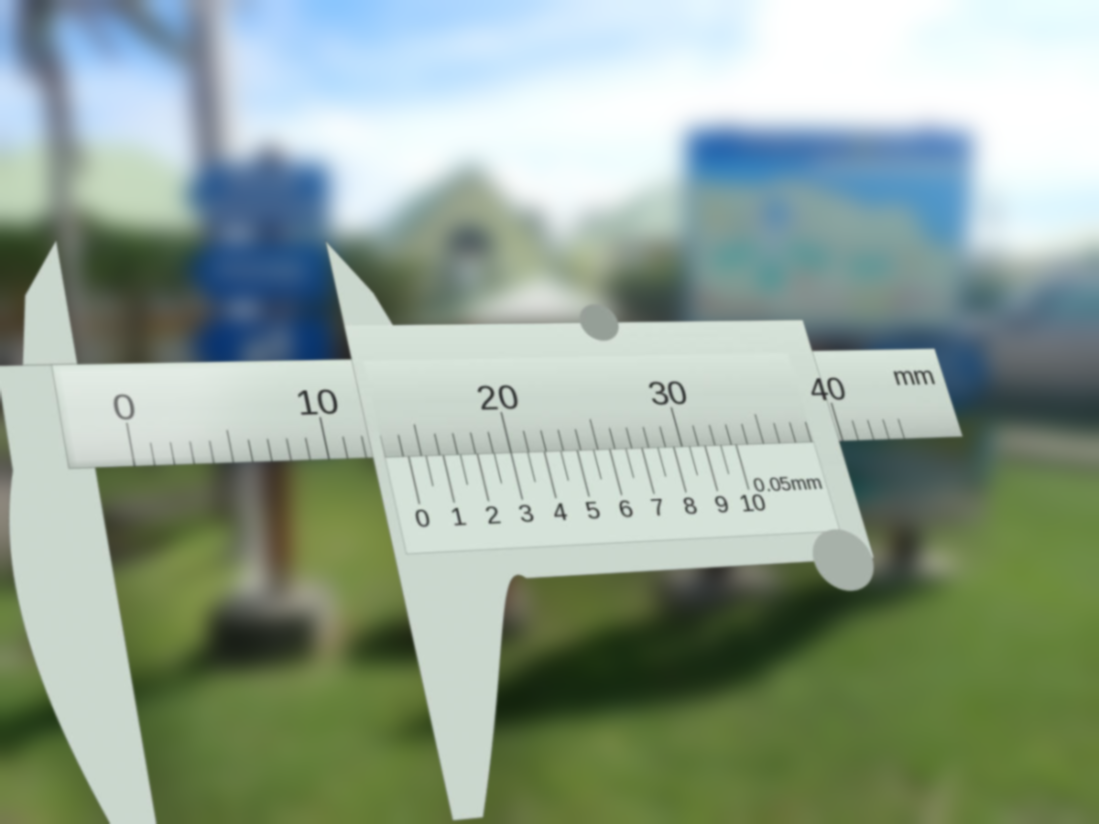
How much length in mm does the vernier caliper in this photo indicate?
14.3 mm
